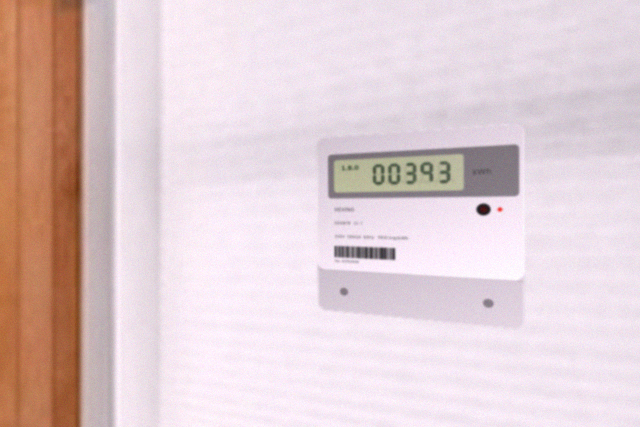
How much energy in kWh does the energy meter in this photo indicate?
393 kWh
